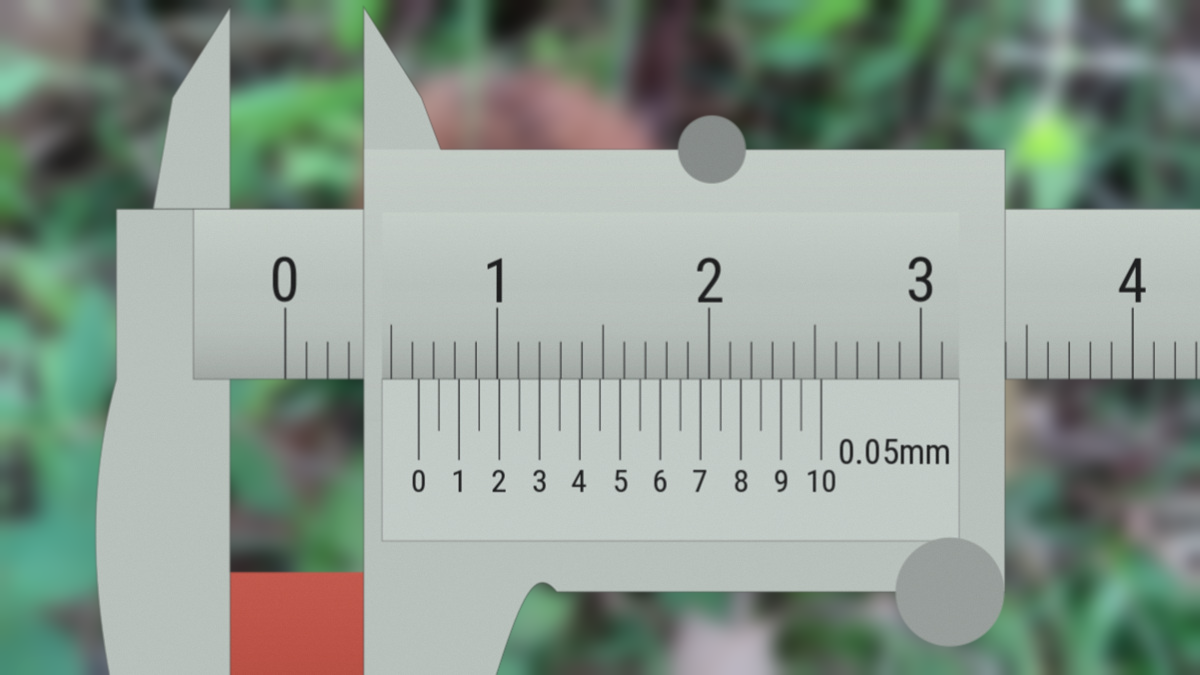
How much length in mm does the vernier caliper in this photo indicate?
6.3 mm
